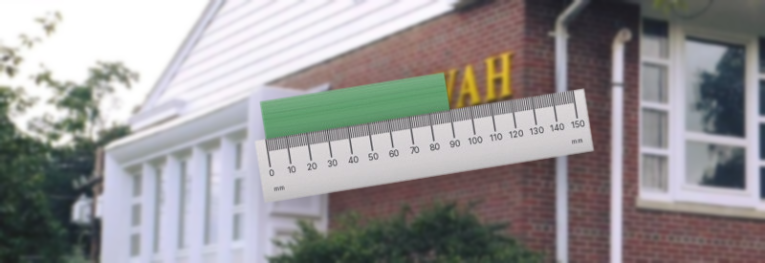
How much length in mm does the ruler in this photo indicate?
90 mm
